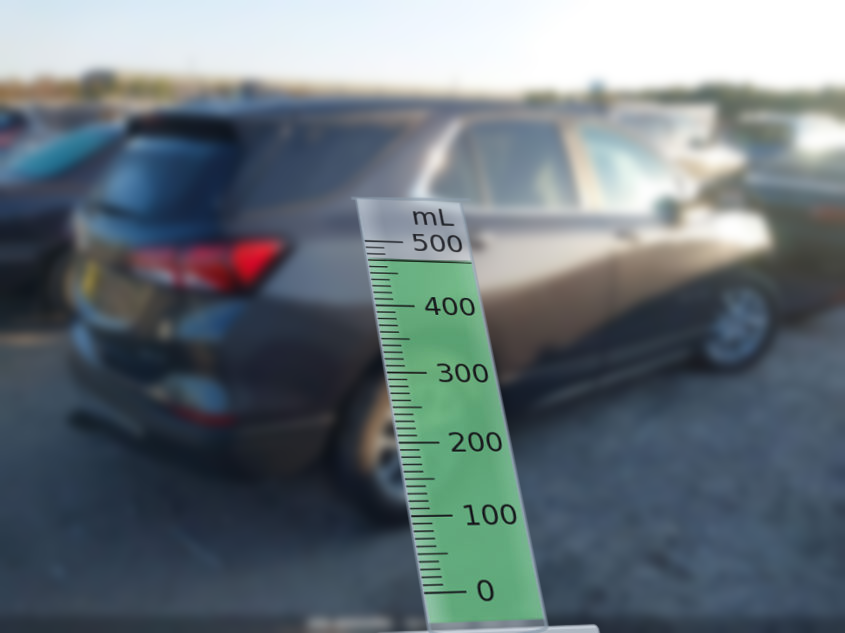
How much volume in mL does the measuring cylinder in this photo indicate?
470 mL
